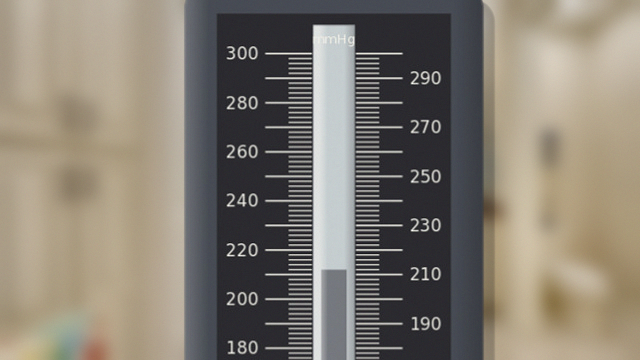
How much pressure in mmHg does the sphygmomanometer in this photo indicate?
212 mmHg
